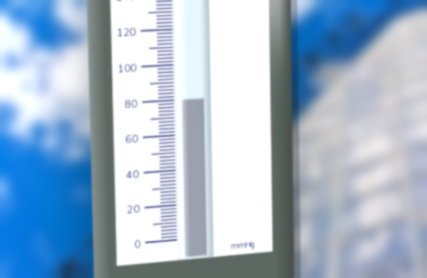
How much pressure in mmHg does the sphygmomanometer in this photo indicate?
80 mmHg
